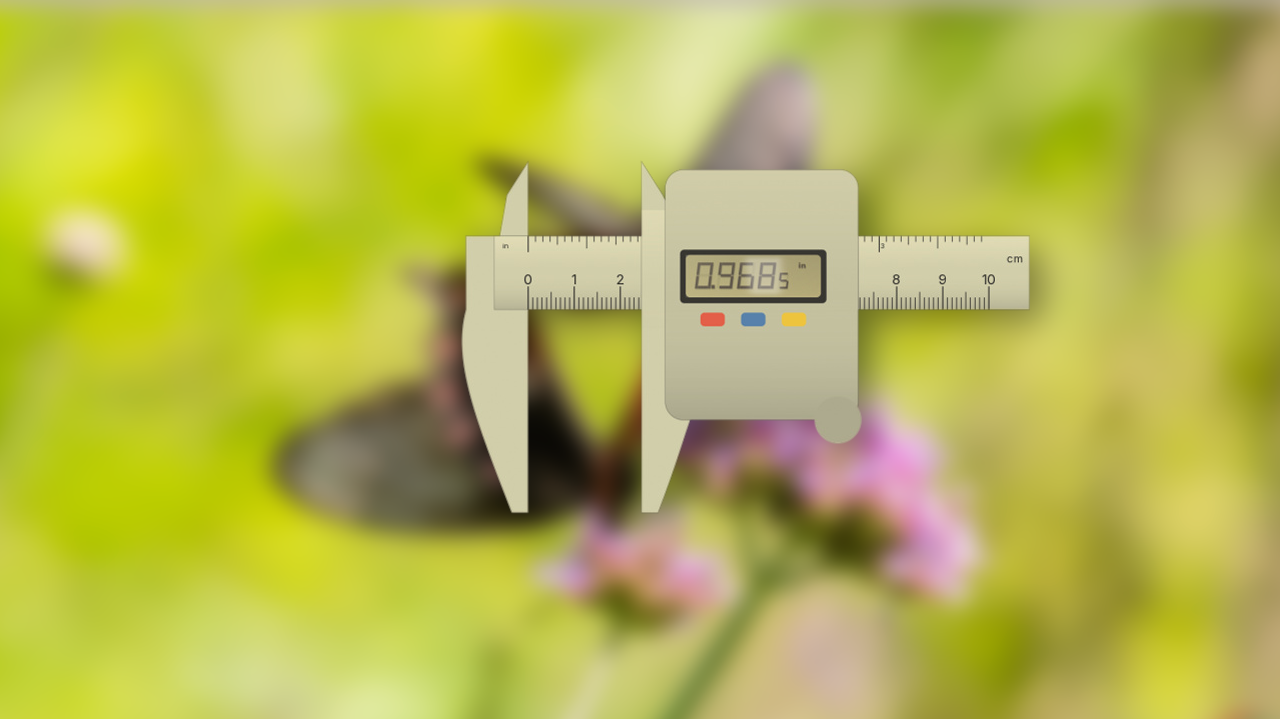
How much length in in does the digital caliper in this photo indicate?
0.9685 in
